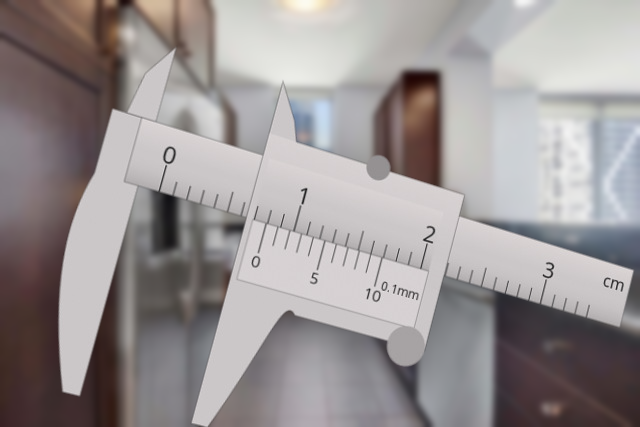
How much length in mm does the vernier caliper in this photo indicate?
7.9 mm
